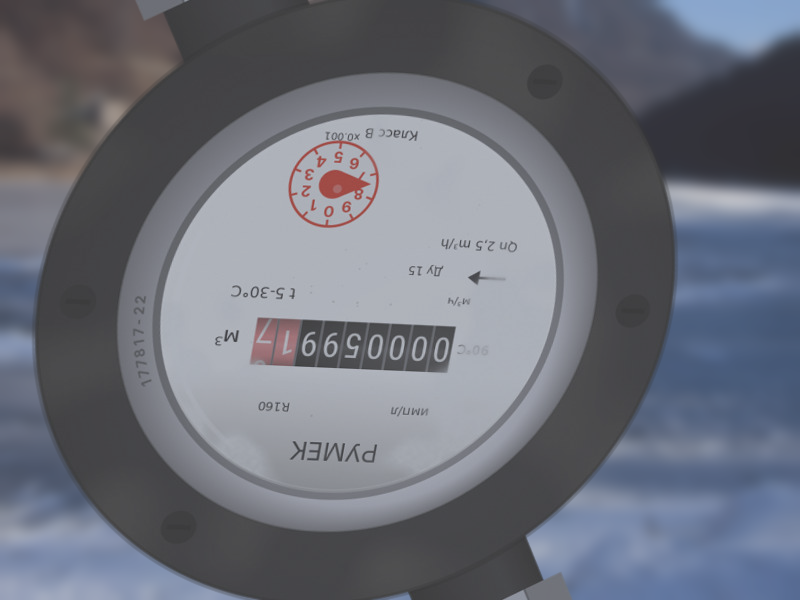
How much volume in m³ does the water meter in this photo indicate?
599.167 m³
